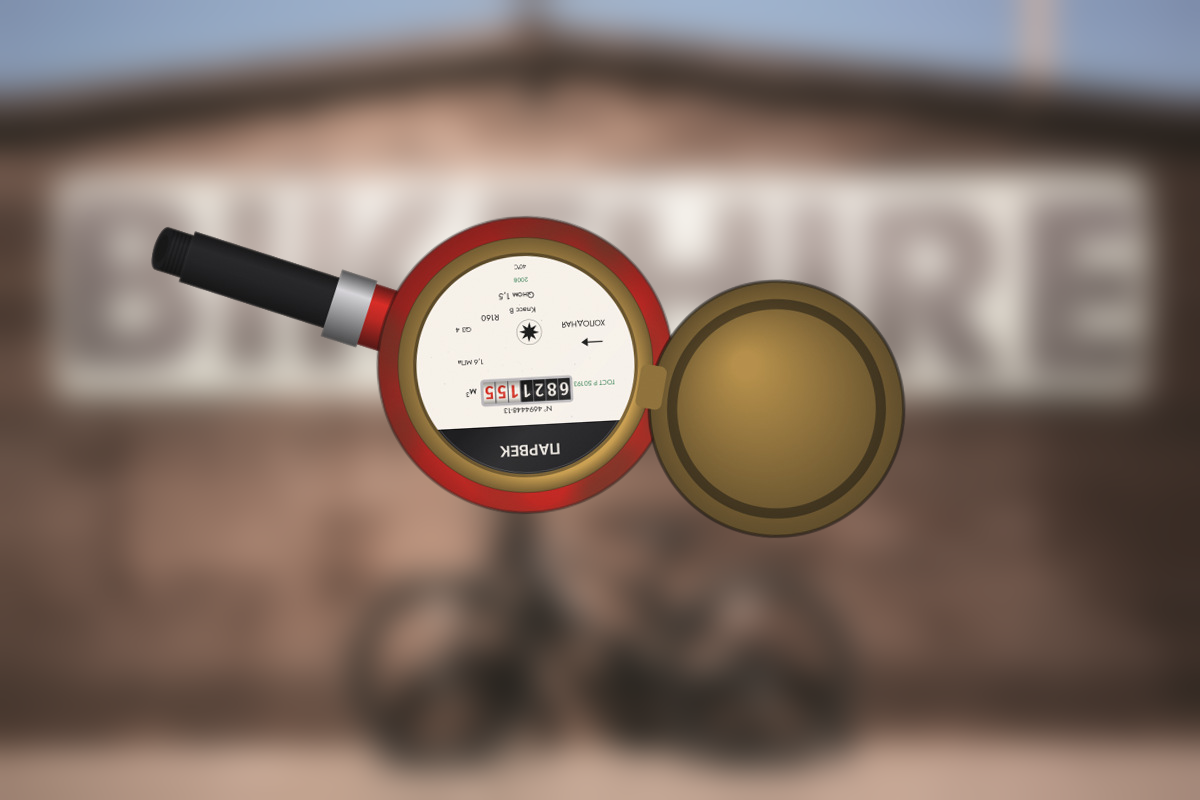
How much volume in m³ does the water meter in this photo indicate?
6821.155 m³
